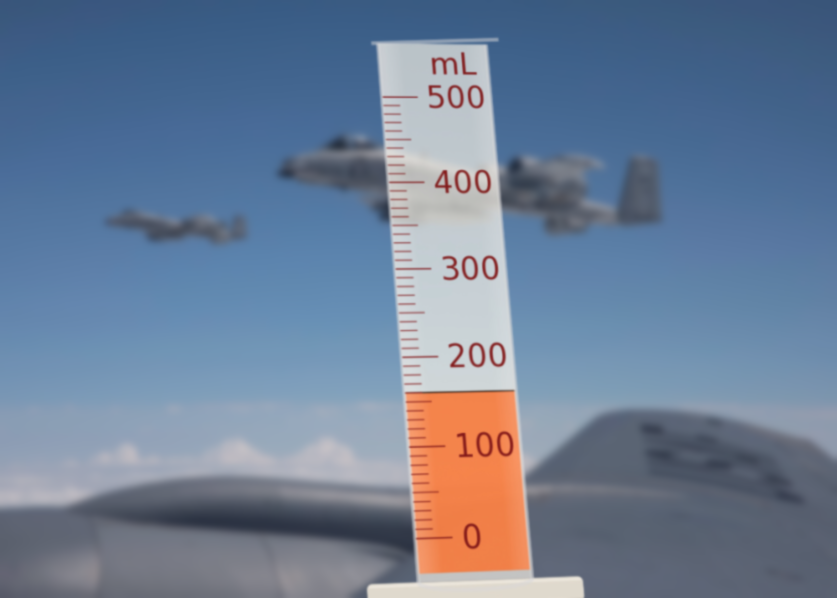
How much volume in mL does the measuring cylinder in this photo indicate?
160 mL
